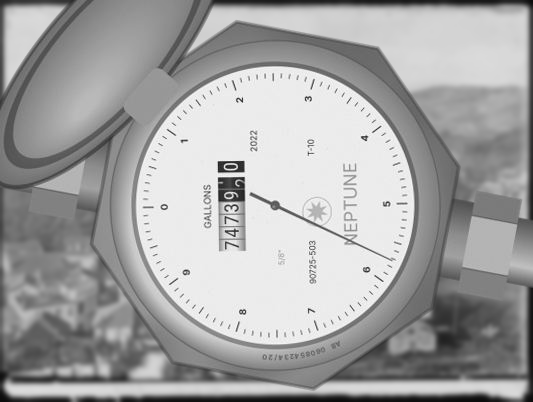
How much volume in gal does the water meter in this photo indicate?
7473915.7 gal
